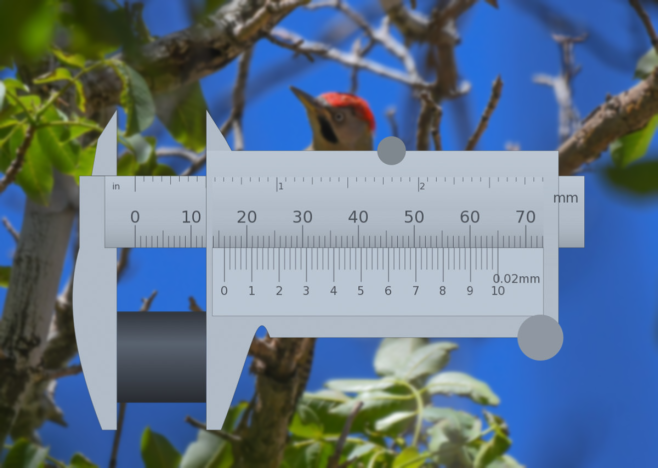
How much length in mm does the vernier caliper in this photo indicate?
16.0 mm
